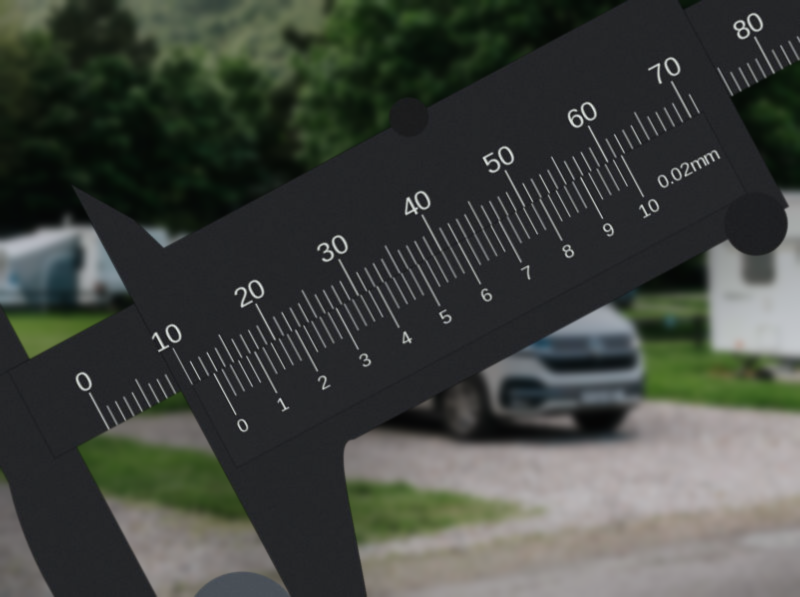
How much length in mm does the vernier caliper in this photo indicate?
12.6 mm
